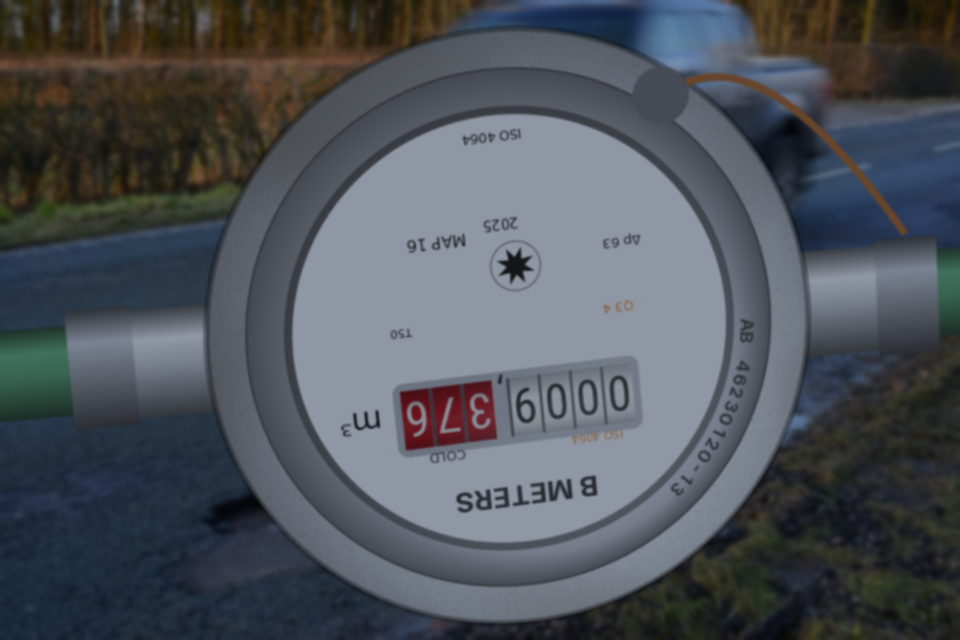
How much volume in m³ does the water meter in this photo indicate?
9.376 m³
